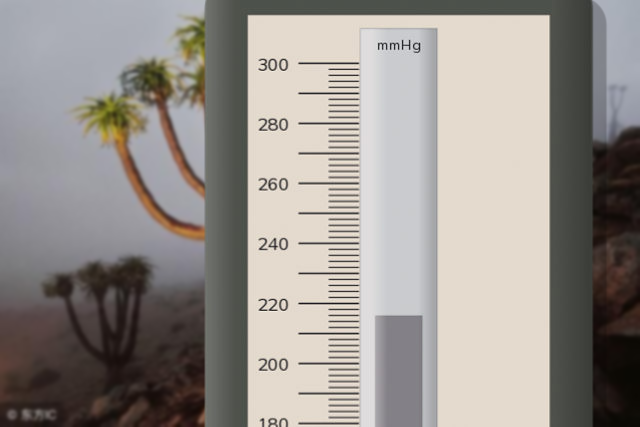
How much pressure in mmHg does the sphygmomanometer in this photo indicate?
216 mmHg
